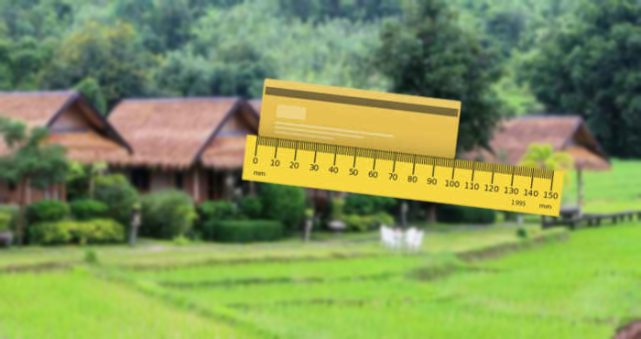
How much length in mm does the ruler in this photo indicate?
100 mm
